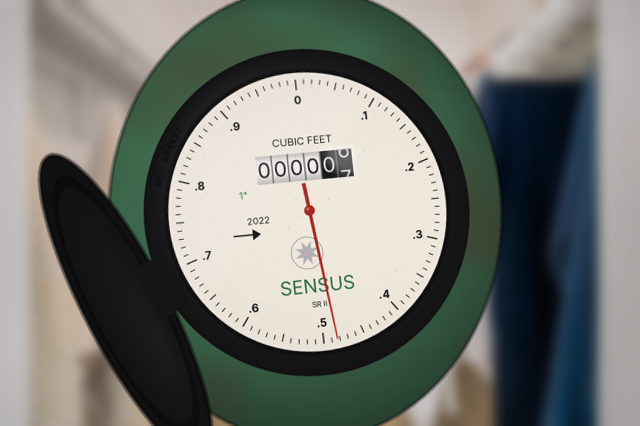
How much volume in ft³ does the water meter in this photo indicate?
6.48 ft³
